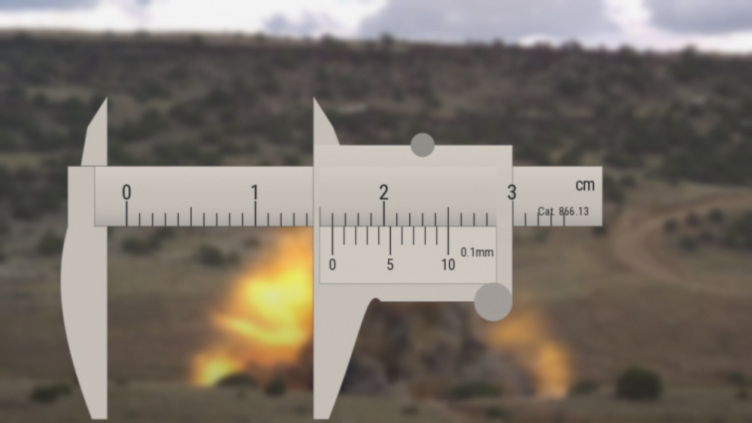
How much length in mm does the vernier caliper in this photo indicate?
16.0 mm
